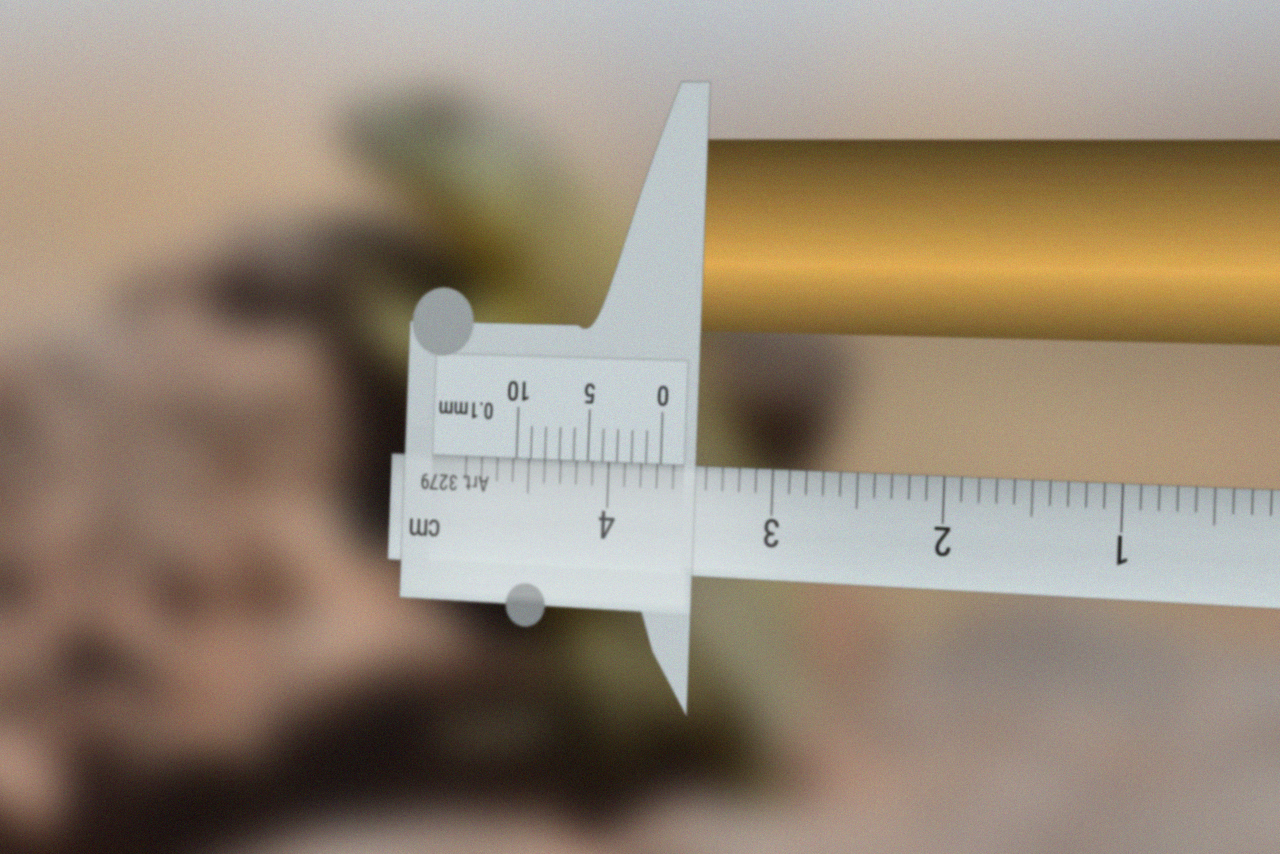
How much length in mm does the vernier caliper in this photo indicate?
36.8 mm
